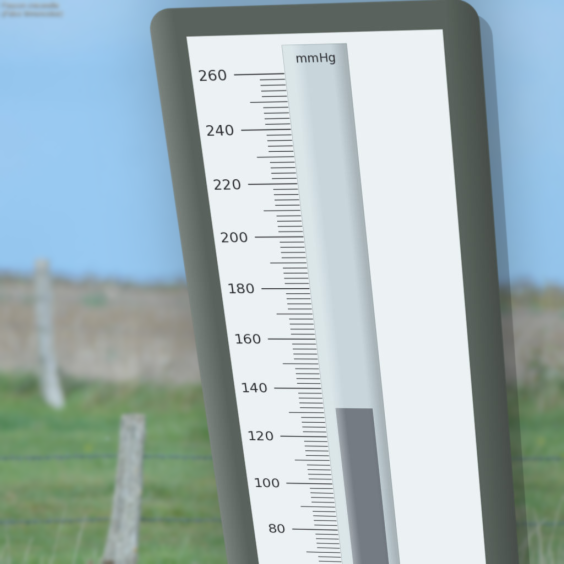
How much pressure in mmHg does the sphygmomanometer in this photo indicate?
132 mmHg
